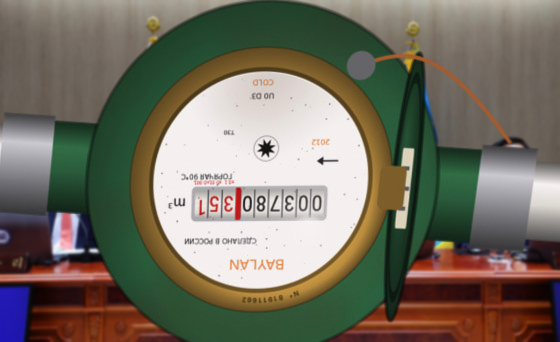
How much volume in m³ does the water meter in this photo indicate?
3780.351 m³
